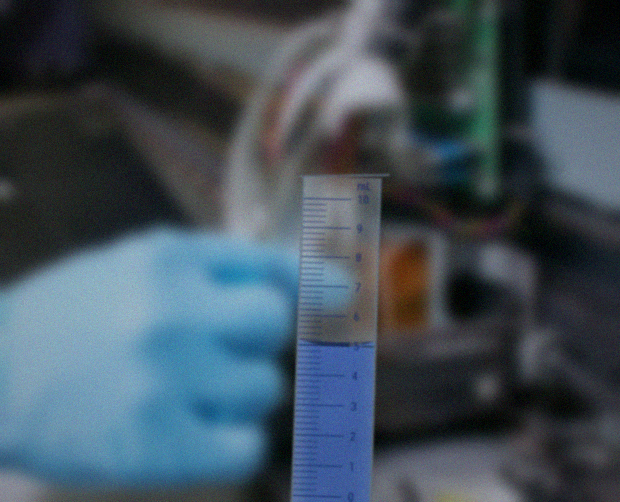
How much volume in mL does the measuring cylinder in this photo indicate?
5 mL
